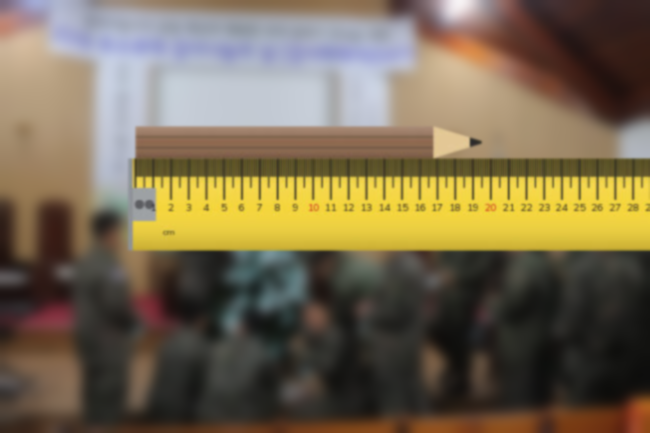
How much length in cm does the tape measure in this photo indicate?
19.5 cm
